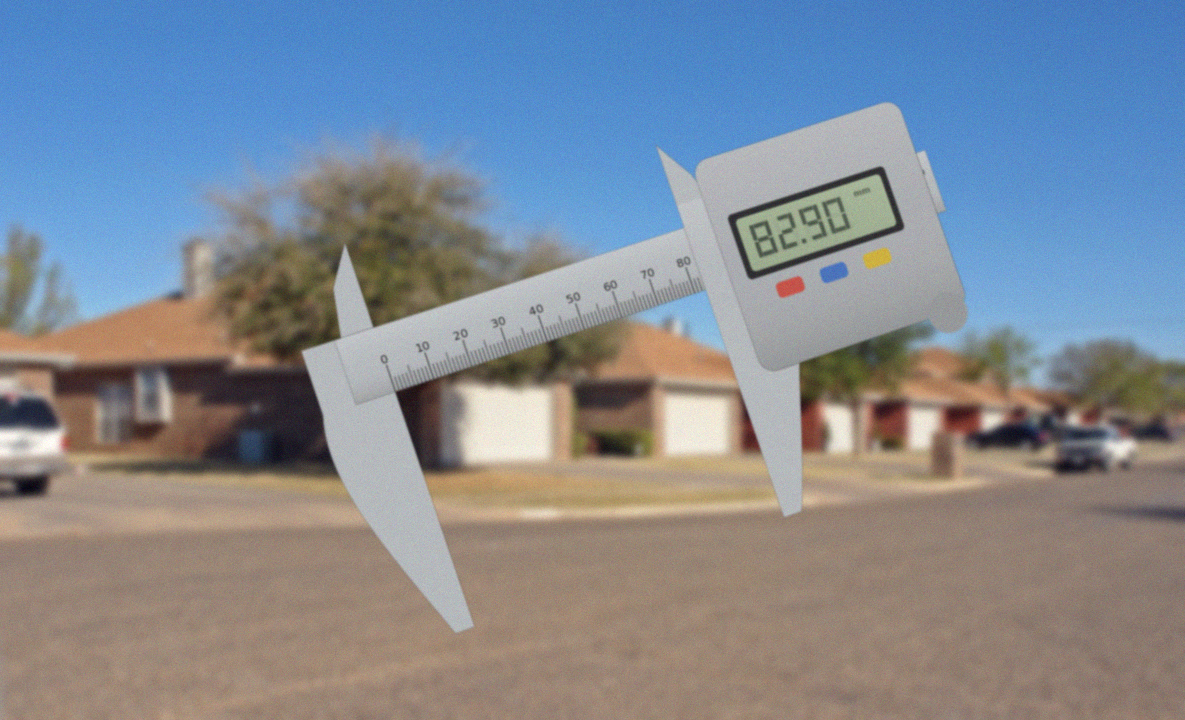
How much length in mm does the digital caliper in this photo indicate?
82.90 mm
